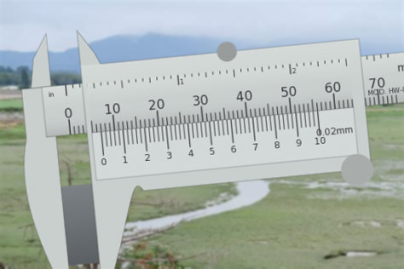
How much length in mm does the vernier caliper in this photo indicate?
7.0 mm
